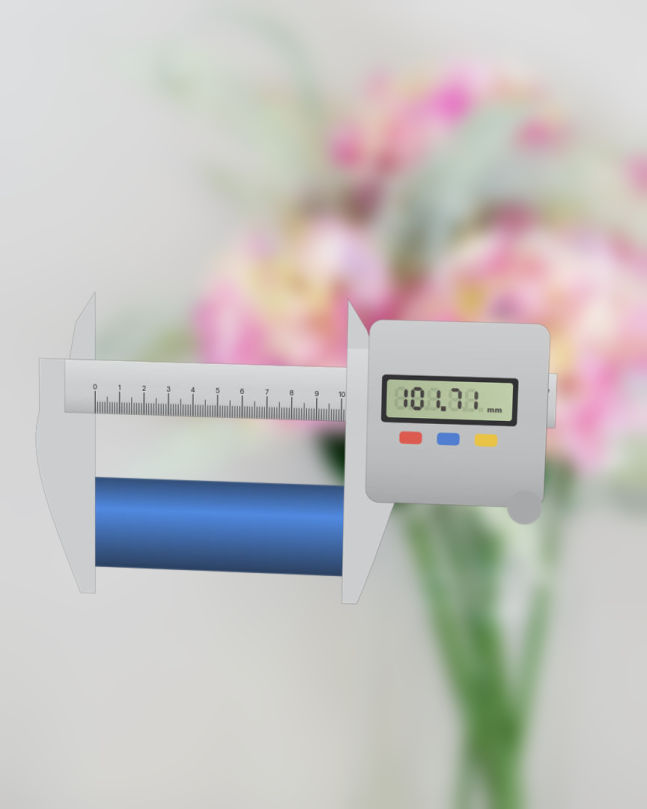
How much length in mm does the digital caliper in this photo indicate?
101.71 mm
